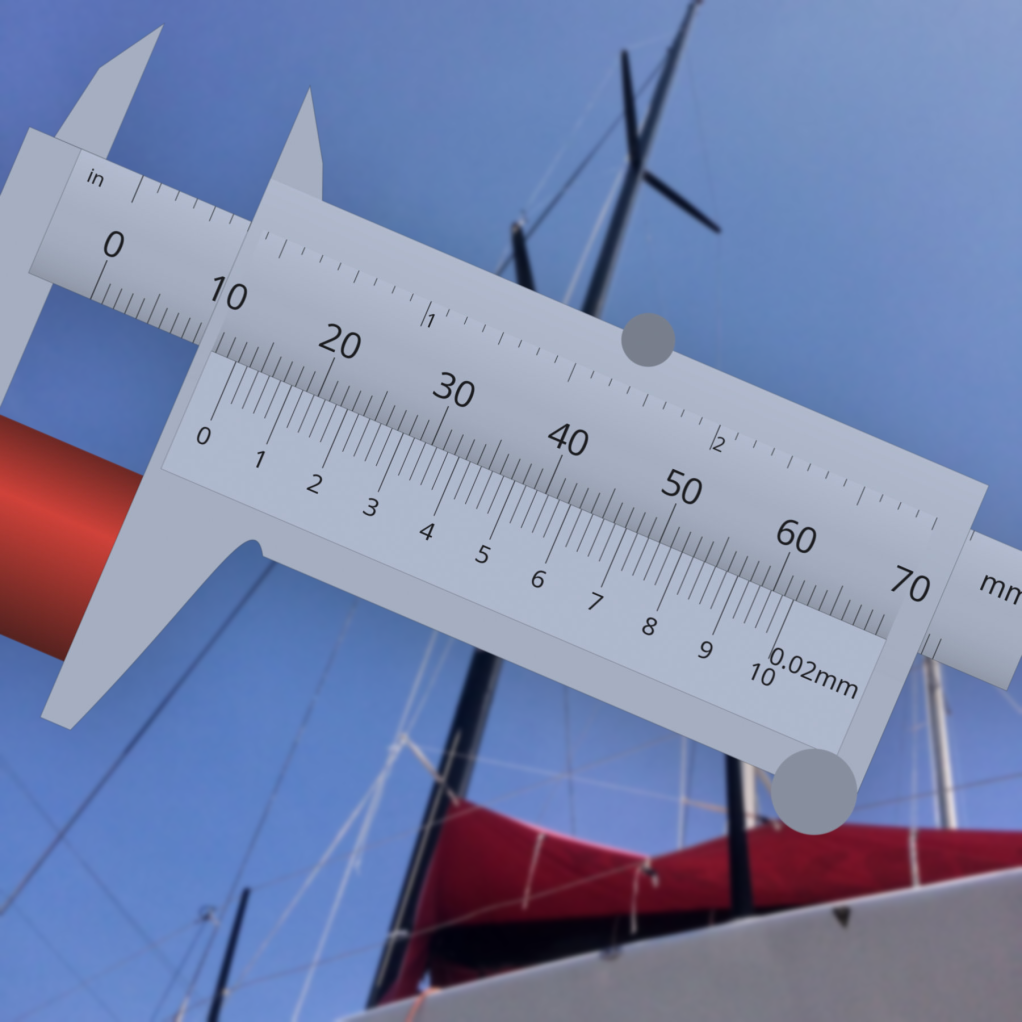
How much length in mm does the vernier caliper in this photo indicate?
12.8 mm
